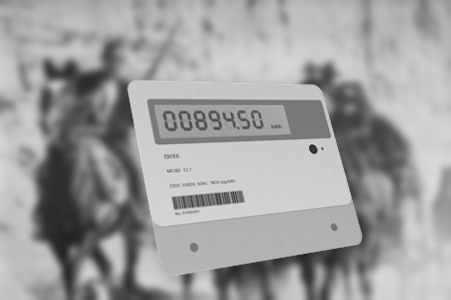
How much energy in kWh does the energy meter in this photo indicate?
894.50 kWh
